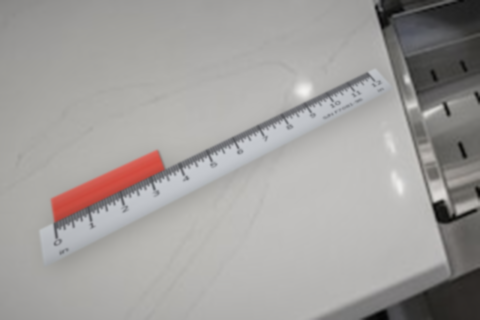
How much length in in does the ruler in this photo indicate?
3.5 in
